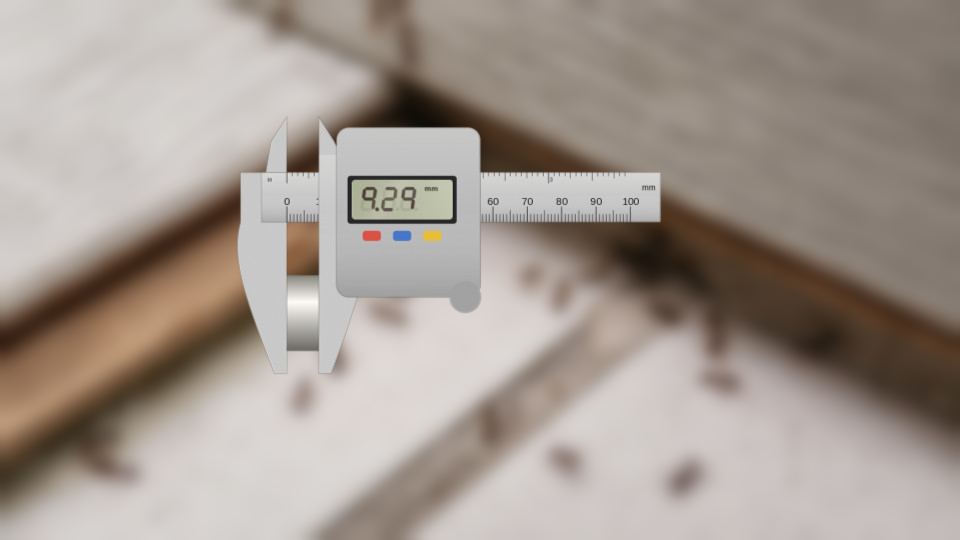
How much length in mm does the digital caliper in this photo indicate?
9.29 mm
